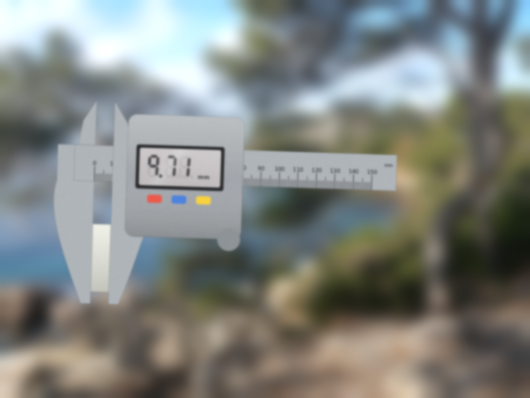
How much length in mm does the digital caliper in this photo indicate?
9.71 mm
